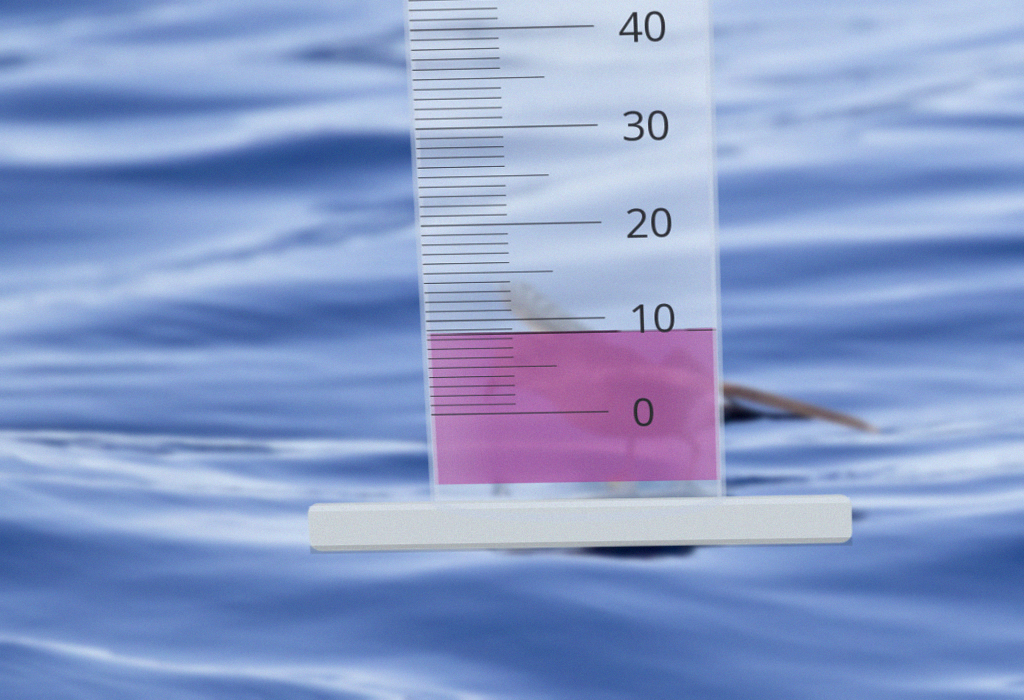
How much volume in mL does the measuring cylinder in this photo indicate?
8.5 mL
